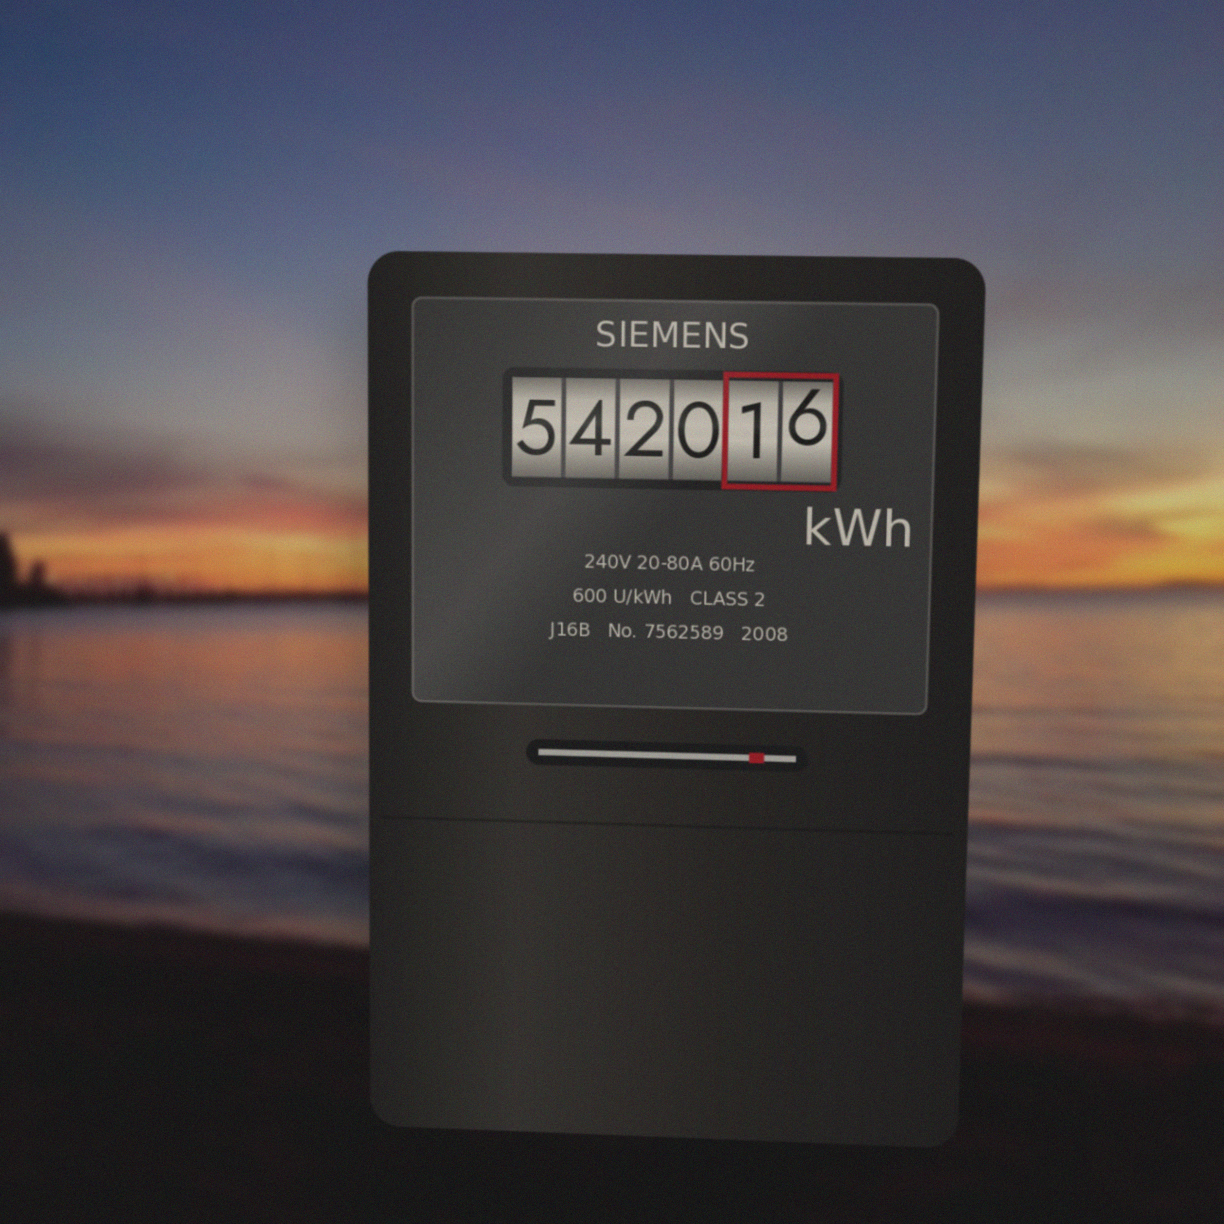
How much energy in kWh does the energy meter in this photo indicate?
5420.16 kWh
